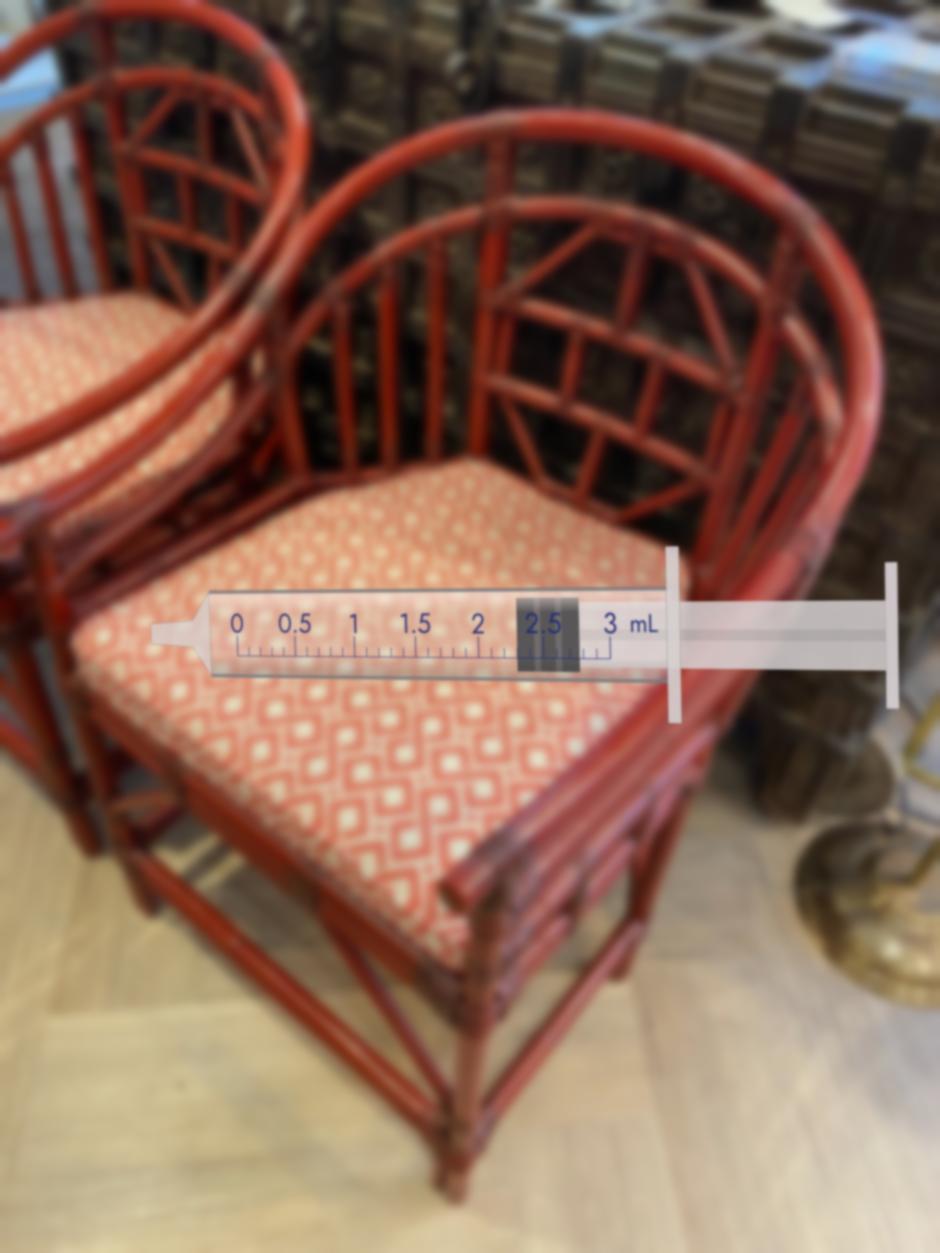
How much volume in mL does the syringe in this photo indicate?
2.3 mL
